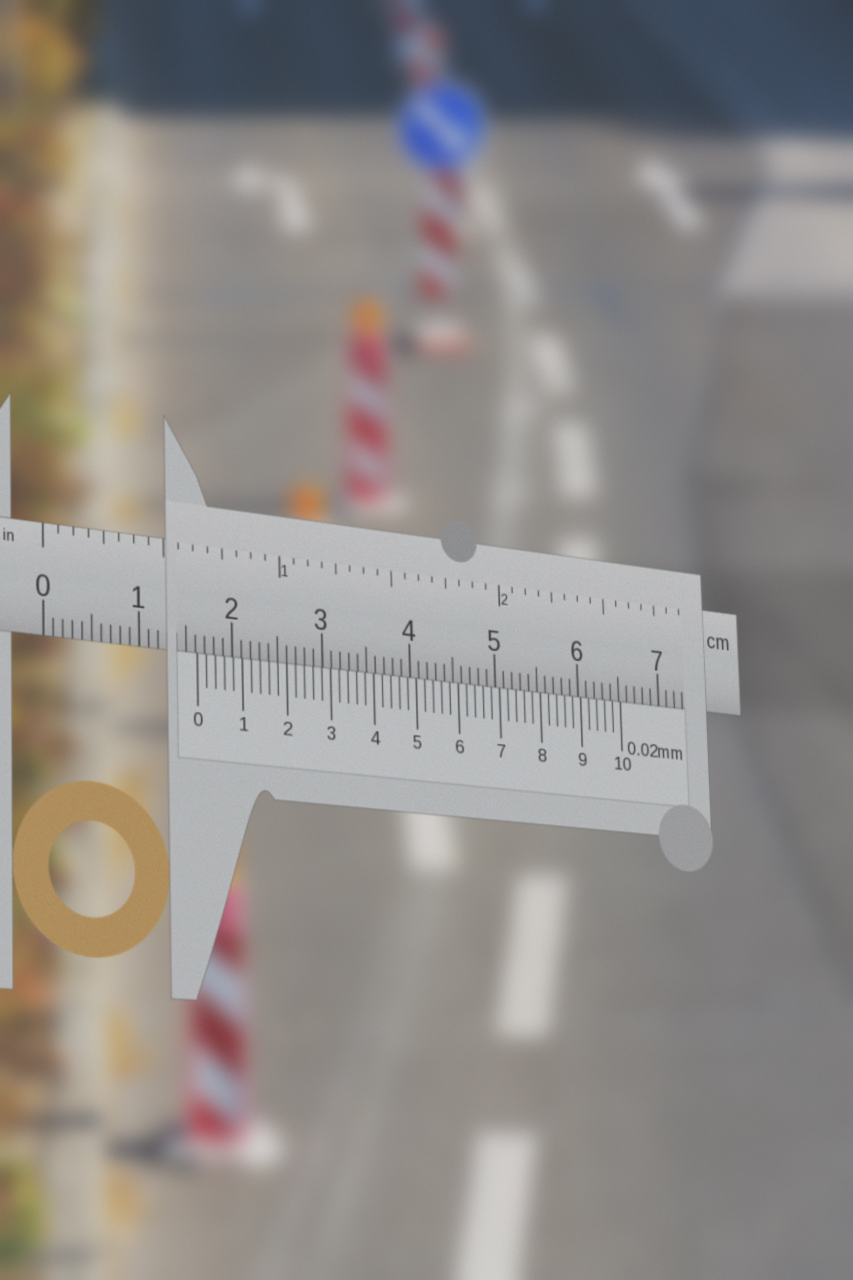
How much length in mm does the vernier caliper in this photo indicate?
16.2 mm
